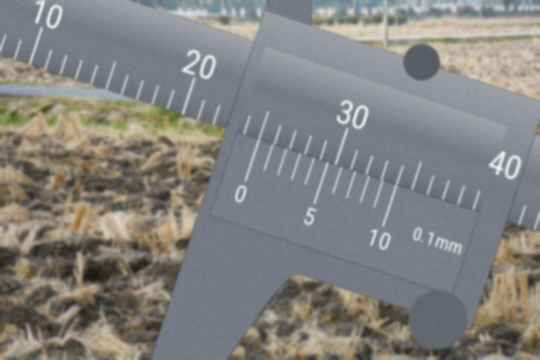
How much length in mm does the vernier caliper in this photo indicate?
25.0 mm
